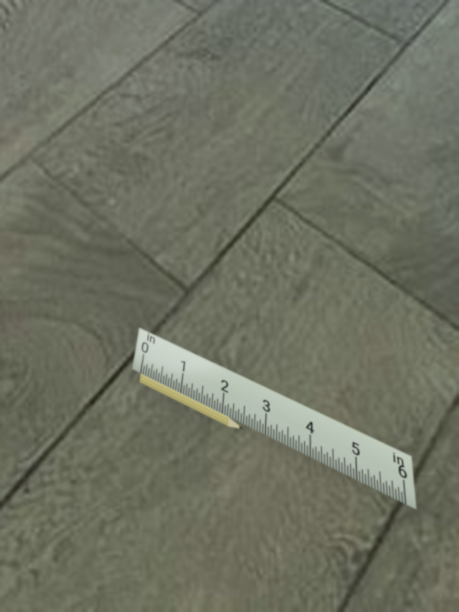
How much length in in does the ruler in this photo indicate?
2.5 in
